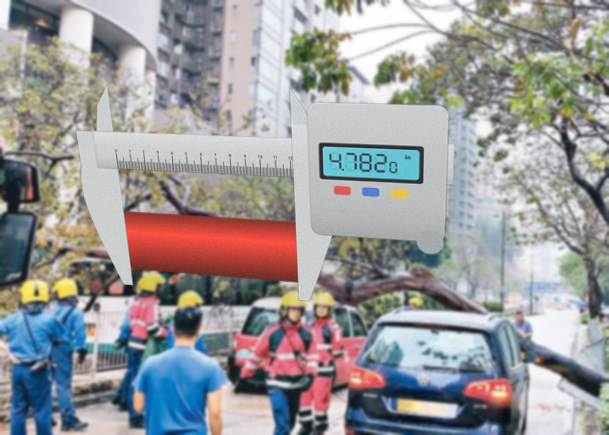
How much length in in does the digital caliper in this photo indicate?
4.7820 in
